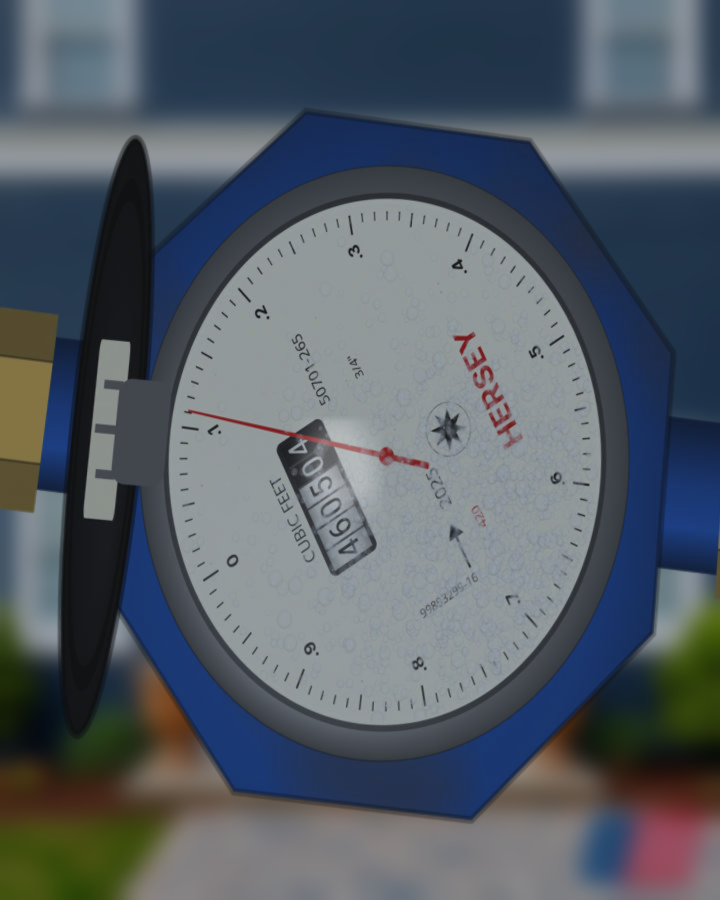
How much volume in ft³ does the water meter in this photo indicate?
460504.11 ft³
